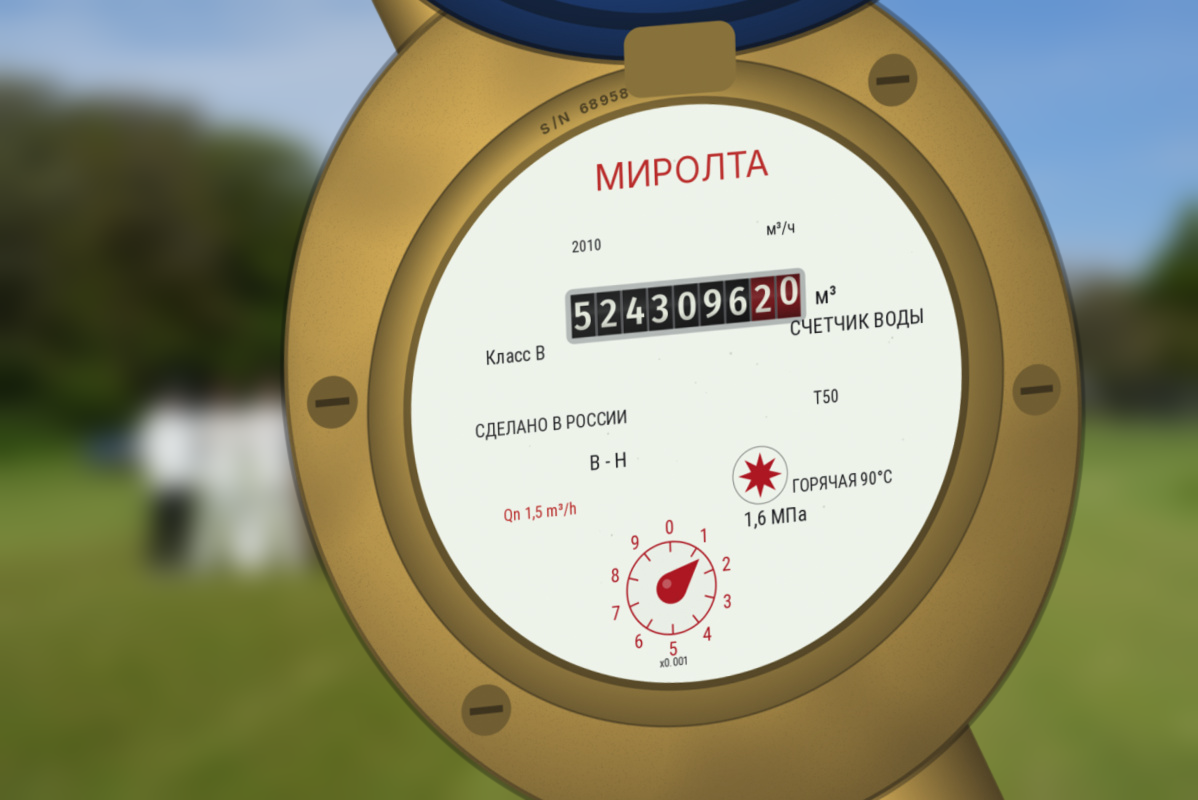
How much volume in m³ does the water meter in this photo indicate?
5243096.201 m³
